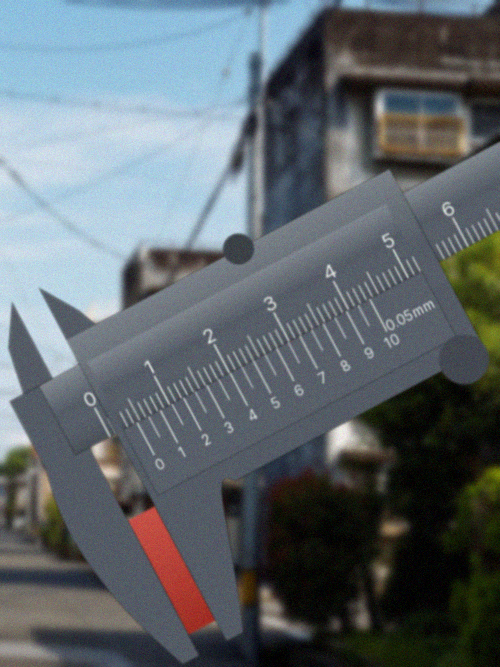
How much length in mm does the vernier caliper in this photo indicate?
4.5 mm
